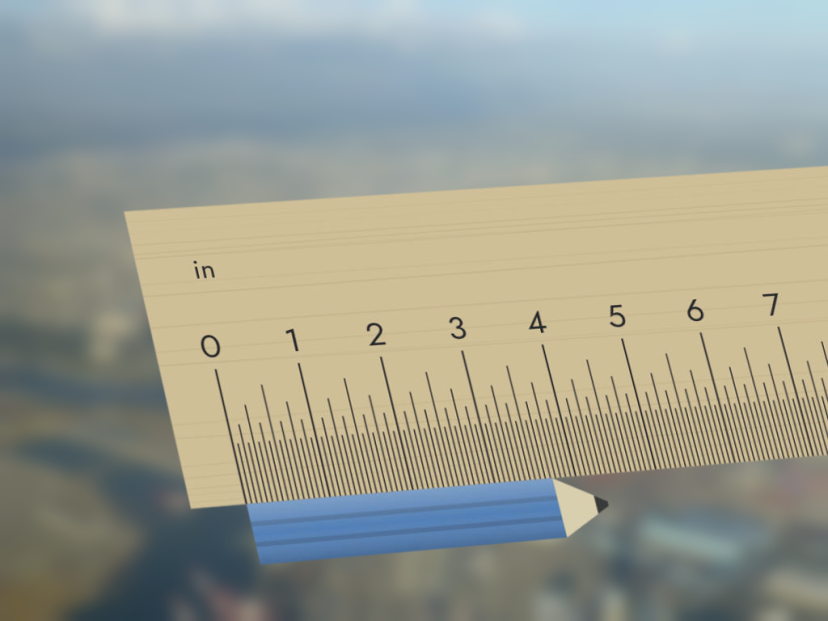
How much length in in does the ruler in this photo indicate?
4.3125 in
